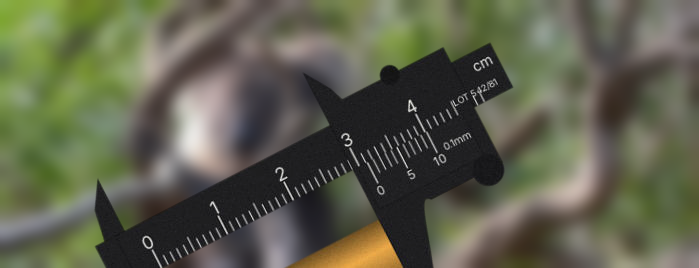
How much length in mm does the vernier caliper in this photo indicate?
31.2 mm
